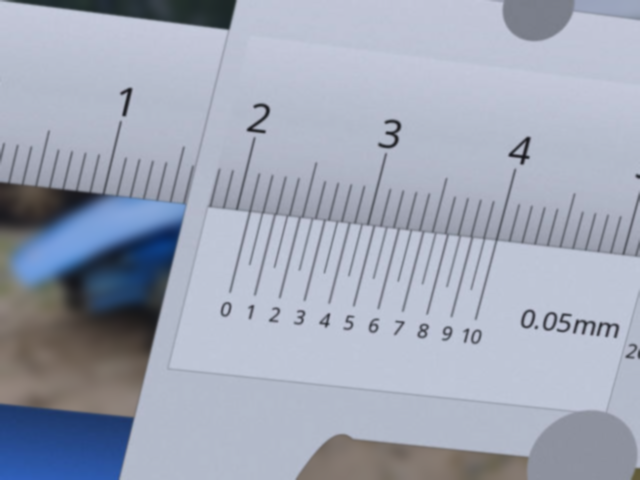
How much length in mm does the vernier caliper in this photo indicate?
21.0 mm
